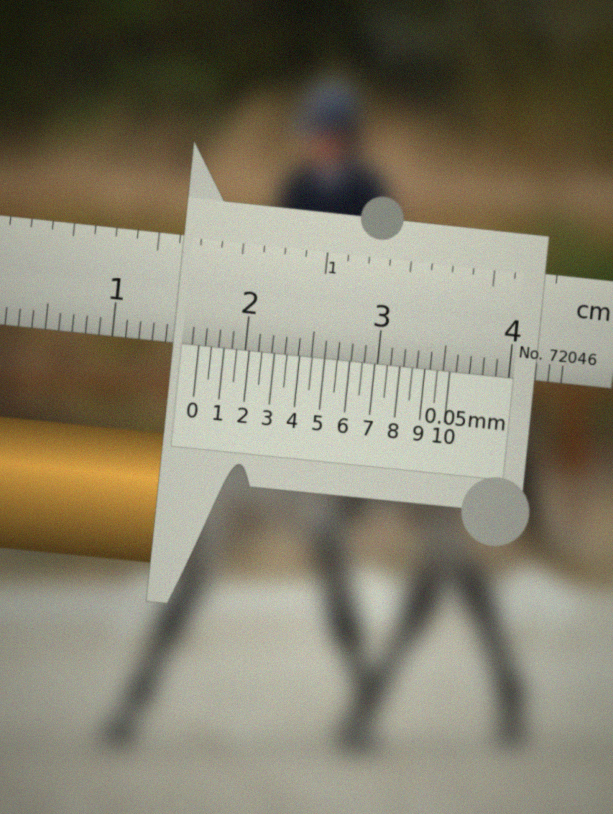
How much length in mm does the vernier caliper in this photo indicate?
16.5 mm
